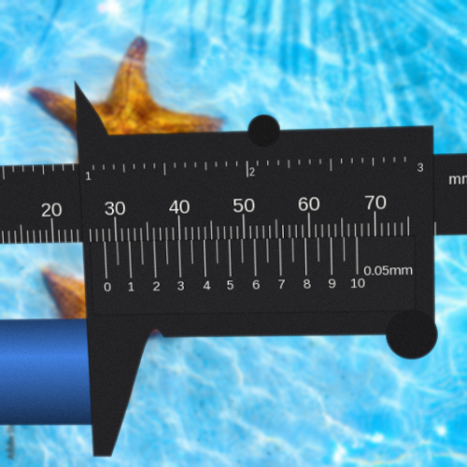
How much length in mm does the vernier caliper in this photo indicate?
28.2 mm
